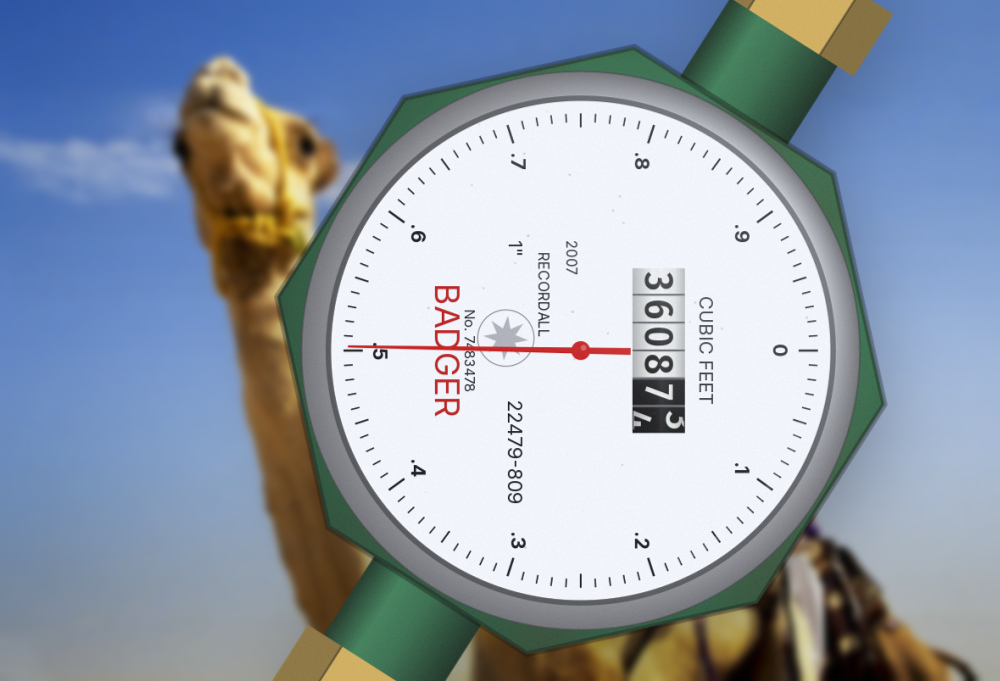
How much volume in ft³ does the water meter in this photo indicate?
360873.50 ft³
